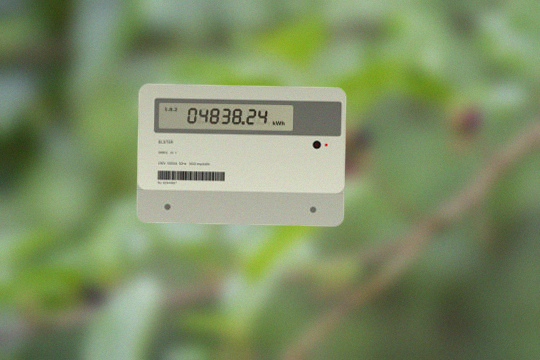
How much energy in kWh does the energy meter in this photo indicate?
4838.24 kWh
